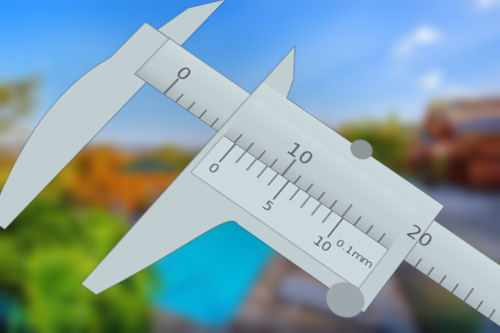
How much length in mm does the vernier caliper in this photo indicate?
6.1 mm
